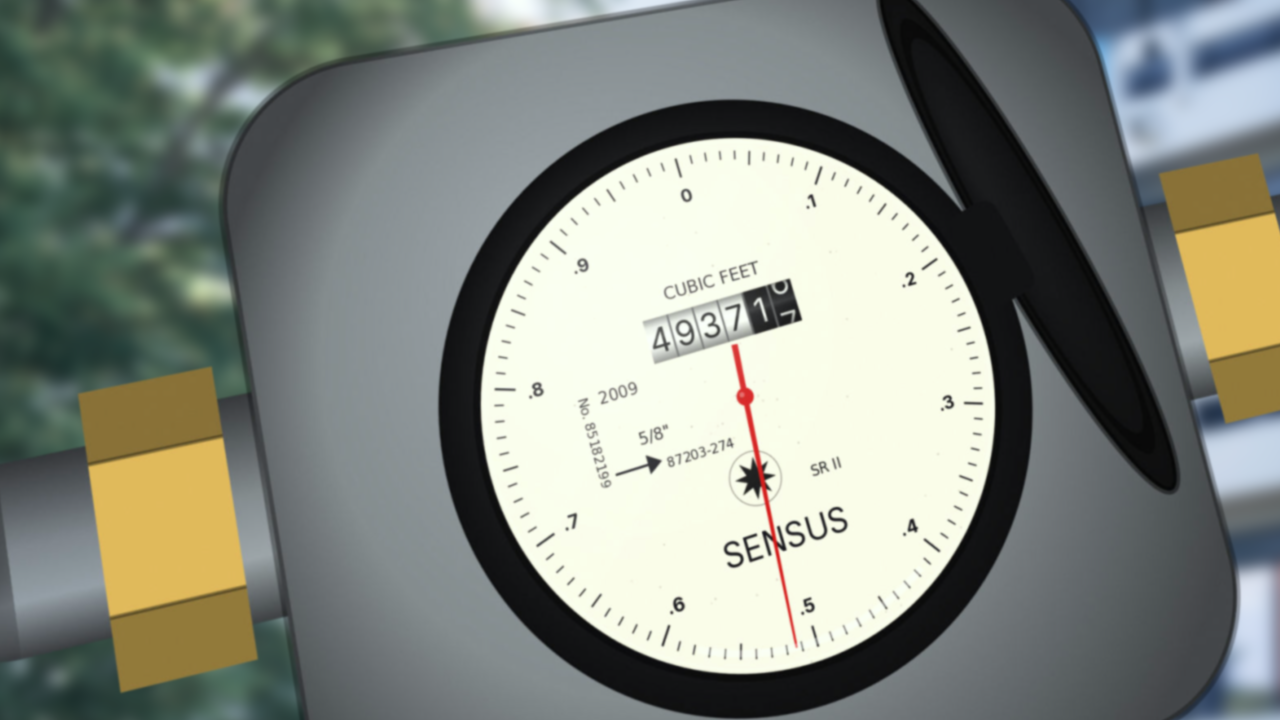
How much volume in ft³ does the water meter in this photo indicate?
493716.51 ft³
